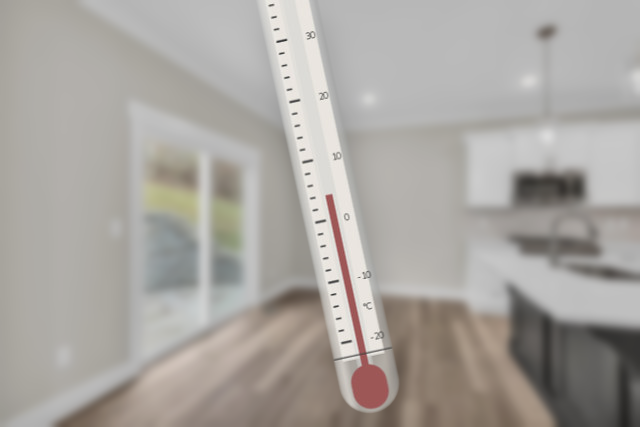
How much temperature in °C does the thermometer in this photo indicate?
4 °C
